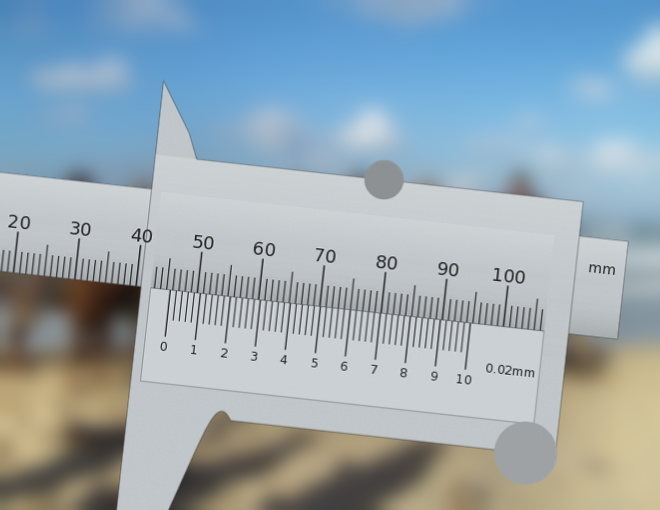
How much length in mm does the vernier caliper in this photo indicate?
45.6 mm
